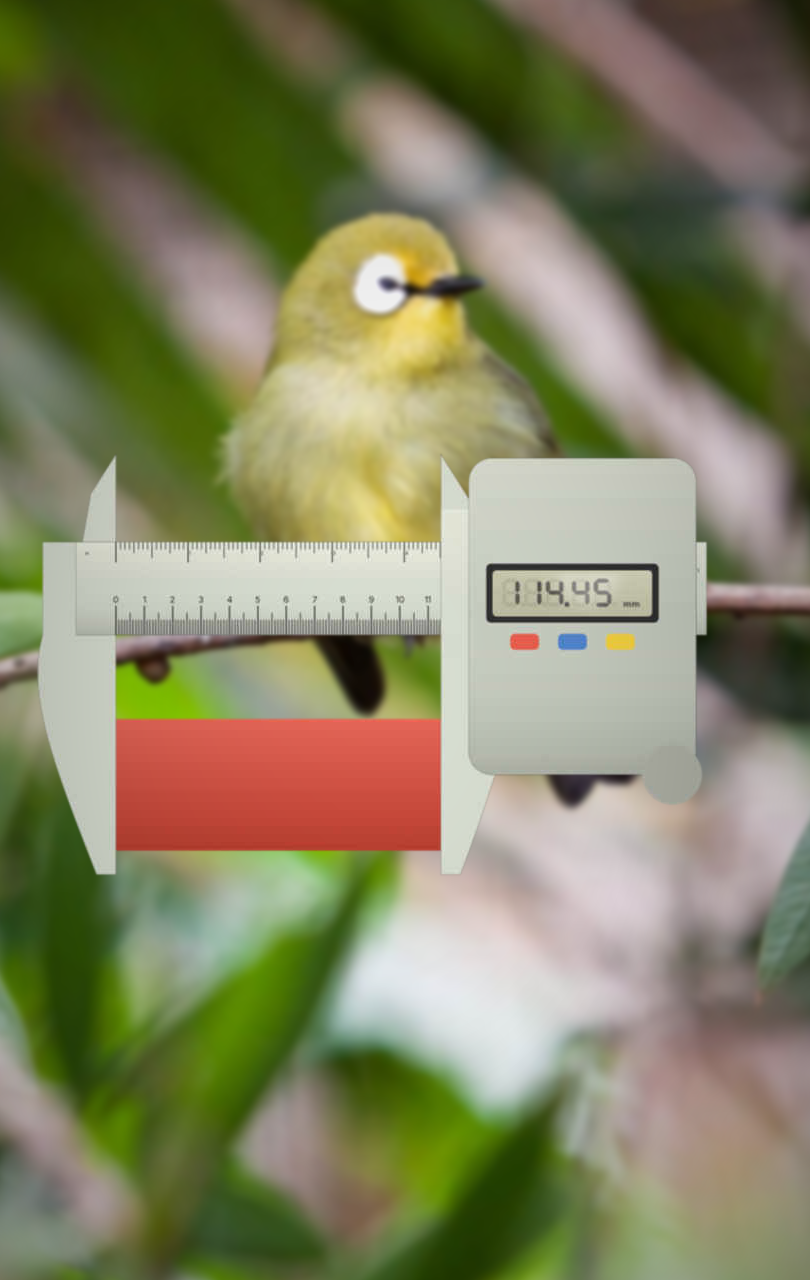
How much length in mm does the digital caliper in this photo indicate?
114.45 mm
